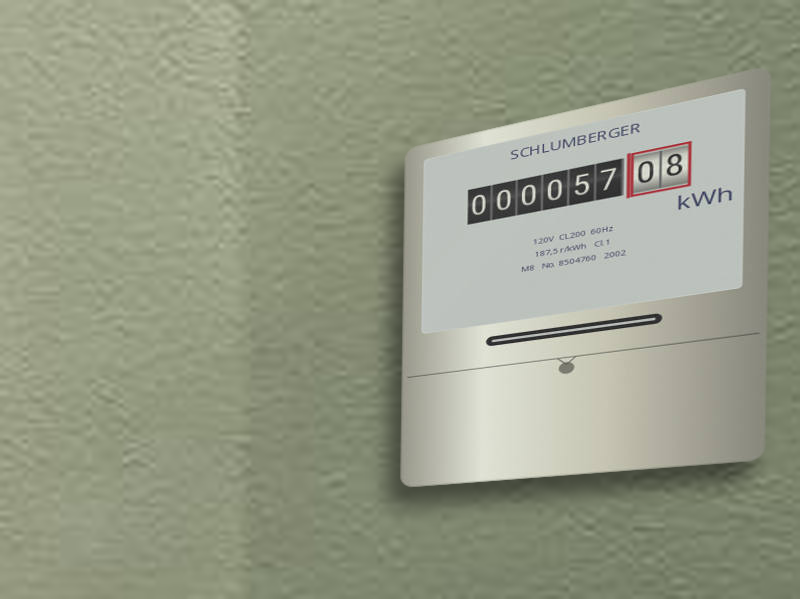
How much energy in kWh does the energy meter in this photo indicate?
57.08 kWh
